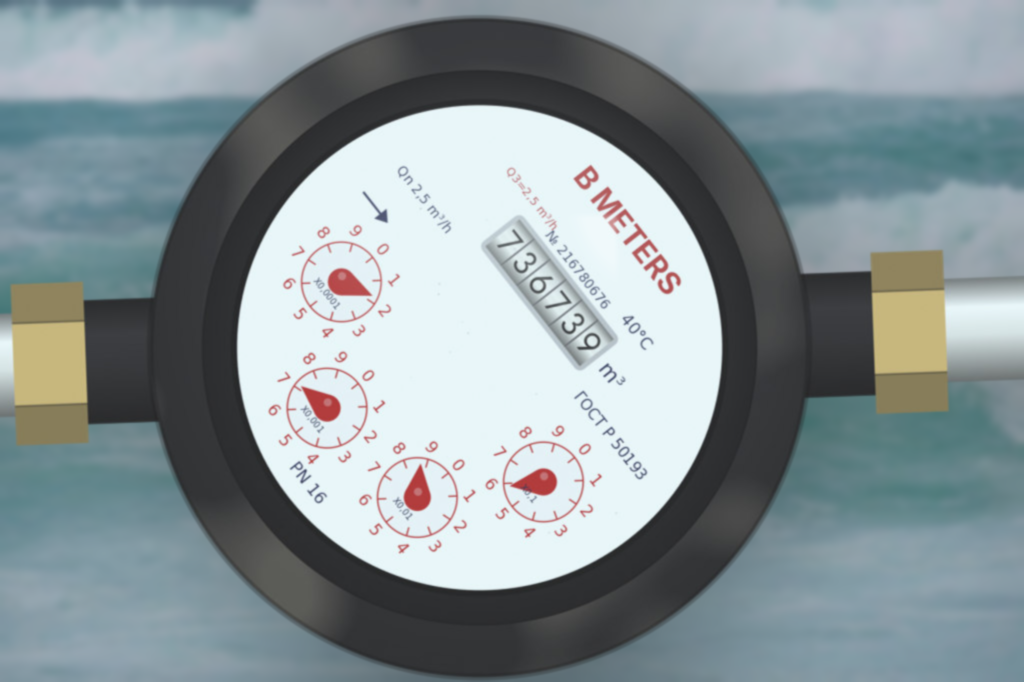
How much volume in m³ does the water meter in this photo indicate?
736739.5871 m³
